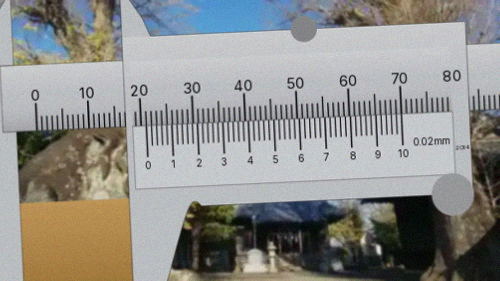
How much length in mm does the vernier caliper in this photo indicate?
21.0 mm
